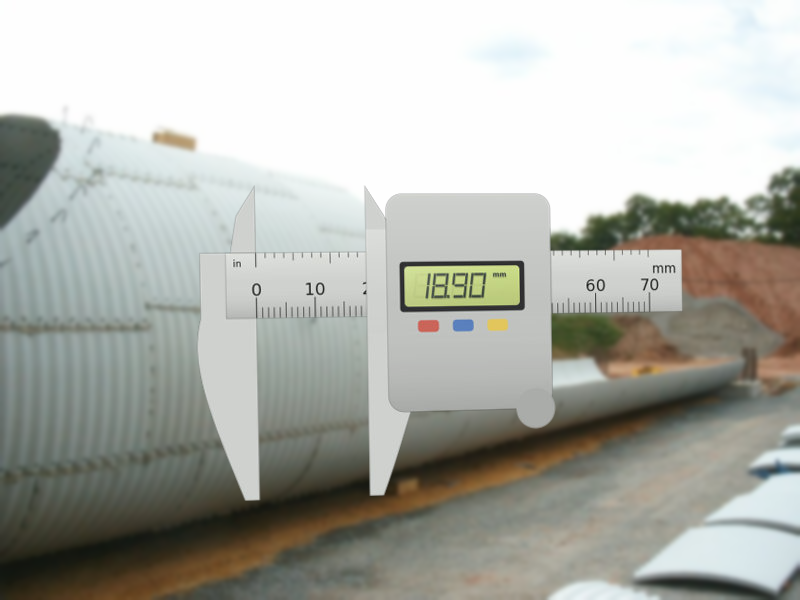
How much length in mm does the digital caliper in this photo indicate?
18.90 mm
